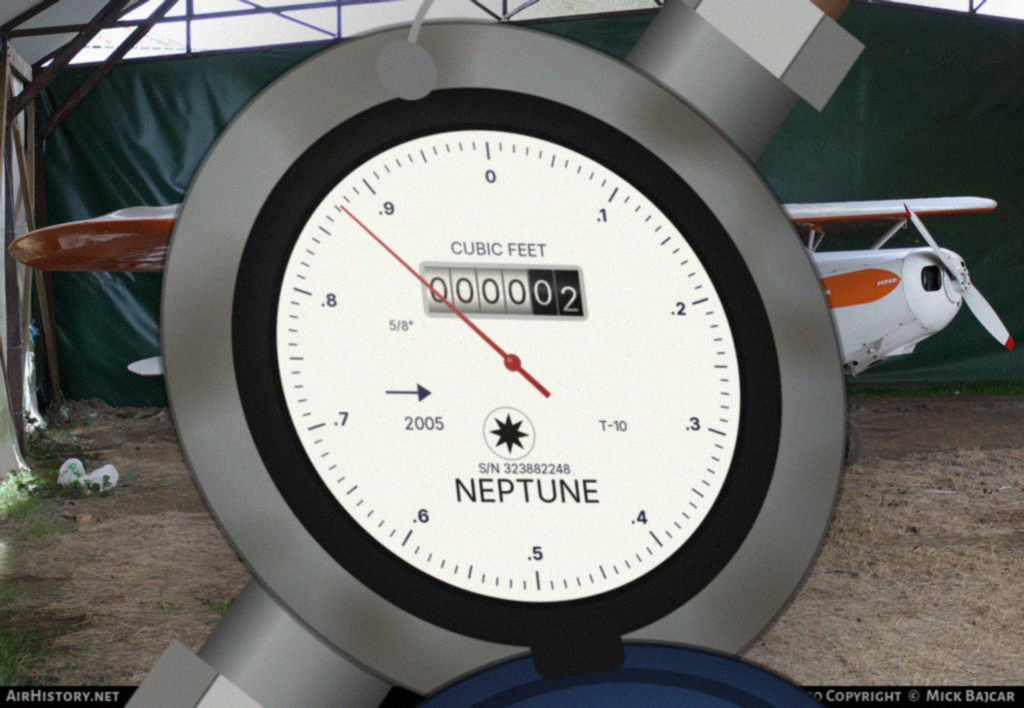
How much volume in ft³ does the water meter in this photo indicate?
1.87 ft³
